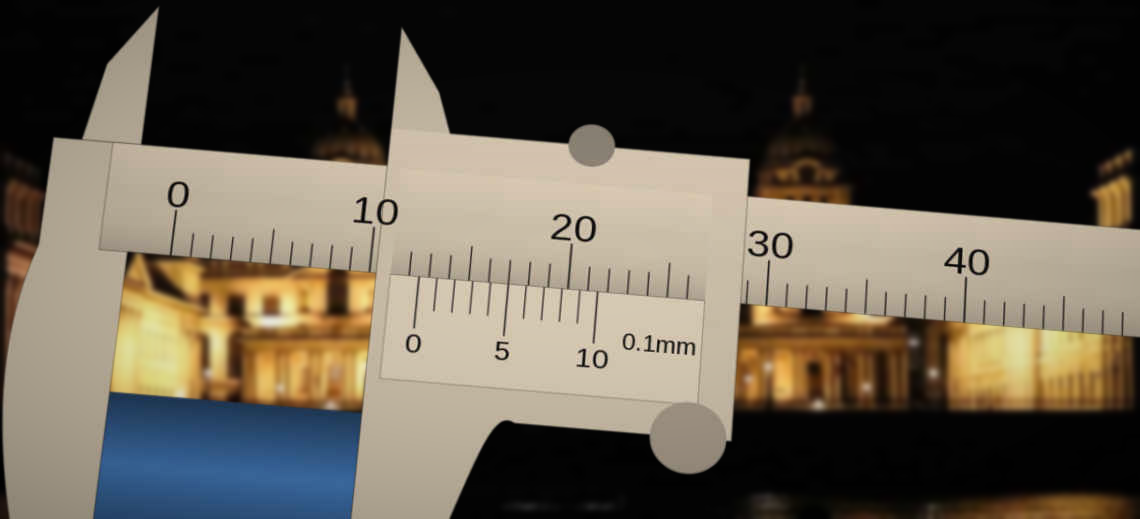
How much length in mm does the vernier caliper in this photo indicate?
12.5 mm
